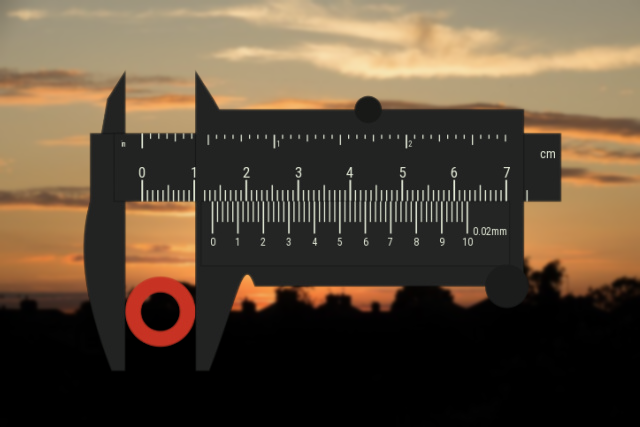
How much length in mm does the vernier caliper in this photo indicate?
13.5 mm
